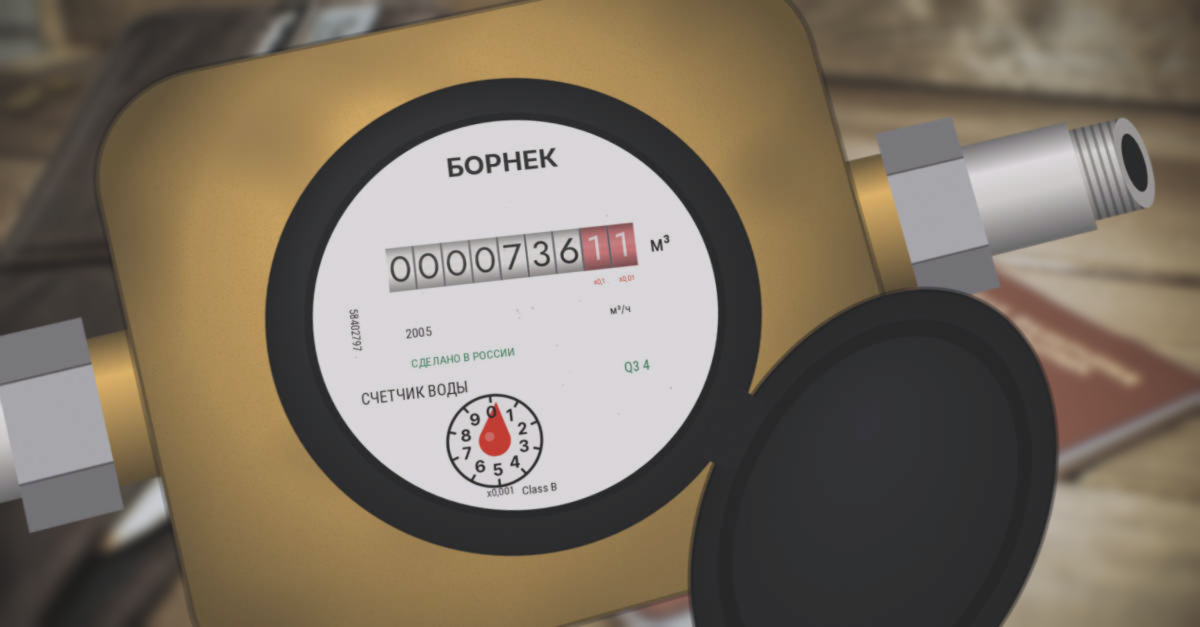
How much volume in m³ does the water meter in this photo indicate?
736.110 m³
